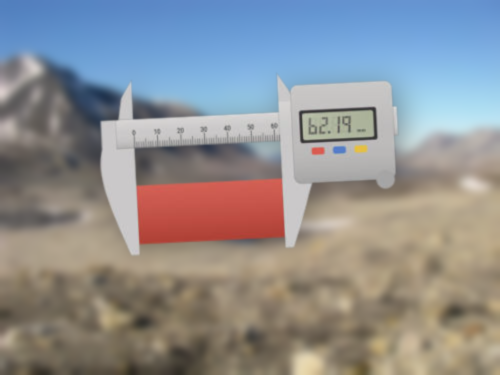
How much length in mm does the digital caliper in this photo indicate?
62.19 mm
